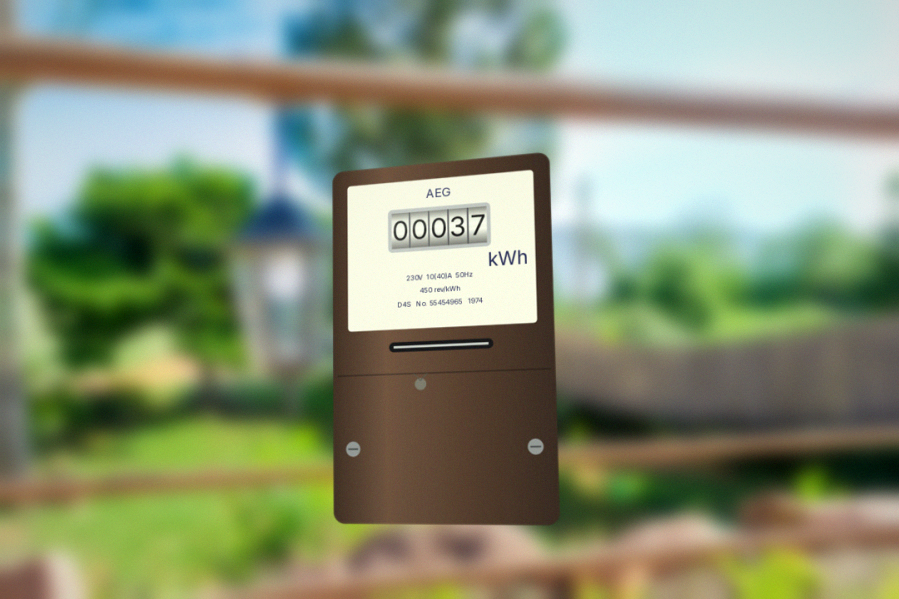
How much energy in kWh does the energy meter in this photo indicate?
37 kWh
